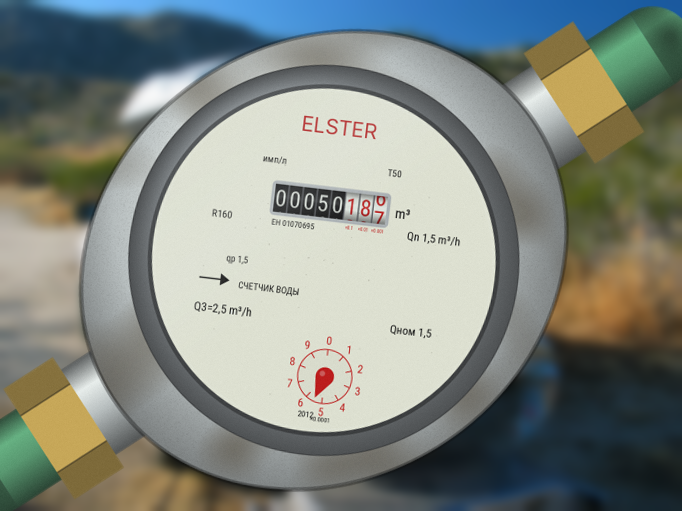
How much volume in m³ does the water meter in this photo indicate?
50.1865 m³
